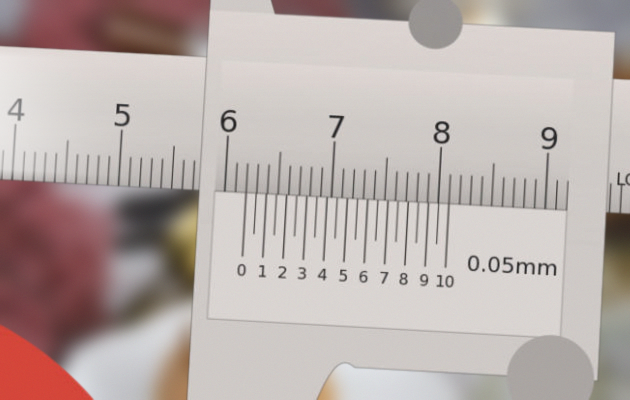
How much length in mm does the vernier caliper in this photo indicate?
62.0 mm
